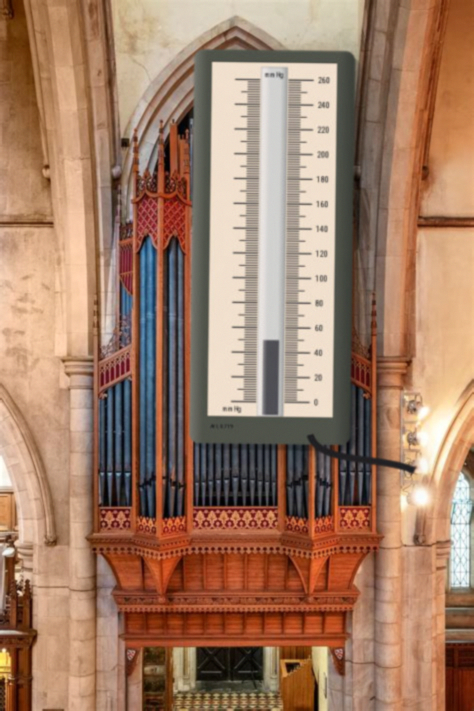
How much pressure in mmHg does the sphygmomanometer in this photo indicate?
50 mmHg
